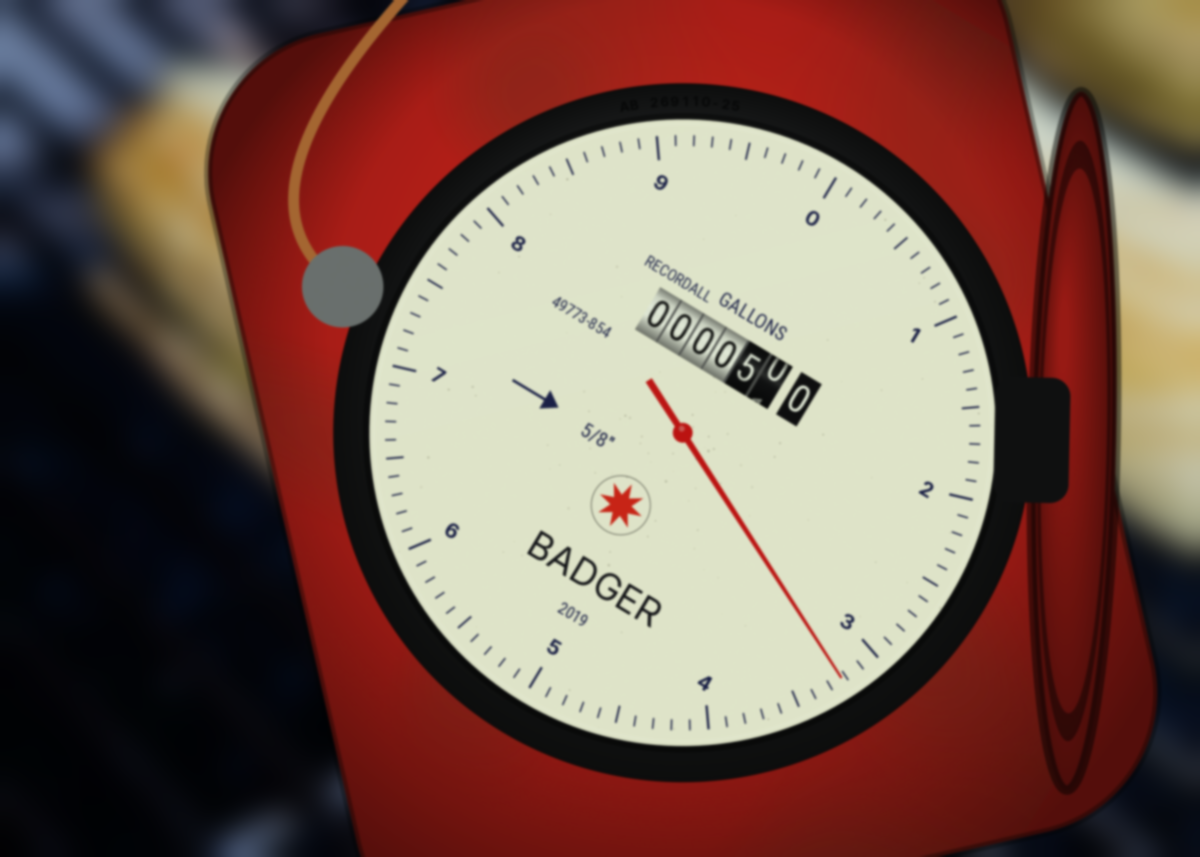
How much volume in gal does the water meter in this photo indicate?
503.2 gal
